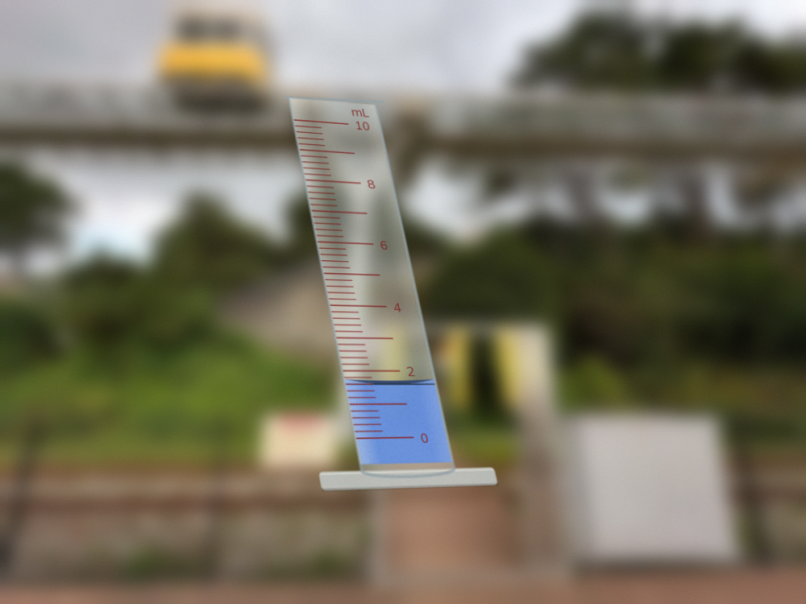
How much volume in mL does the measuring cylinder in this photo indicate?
1.6 mL
